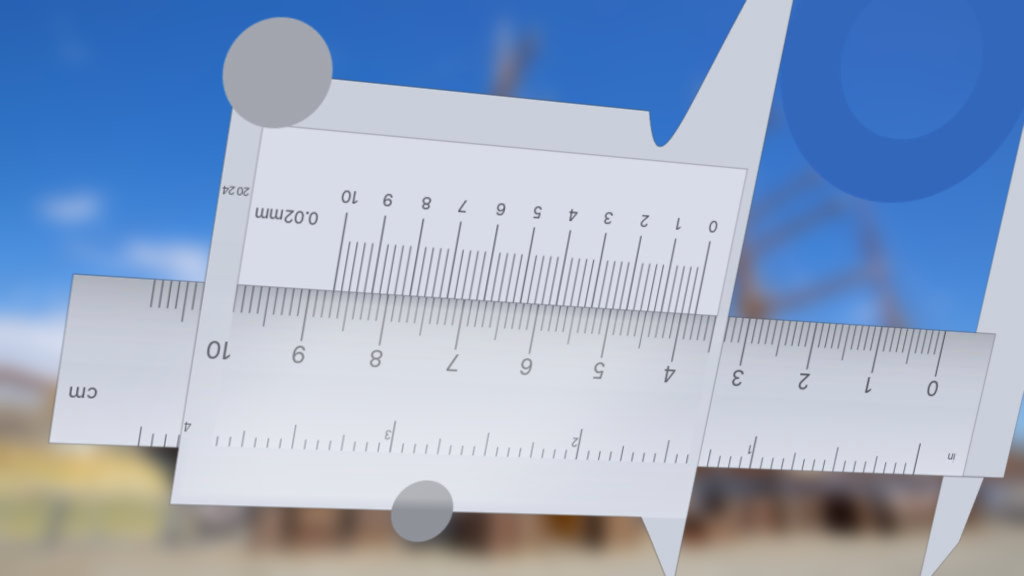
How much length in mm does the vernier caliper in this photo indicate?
38.0 mm
